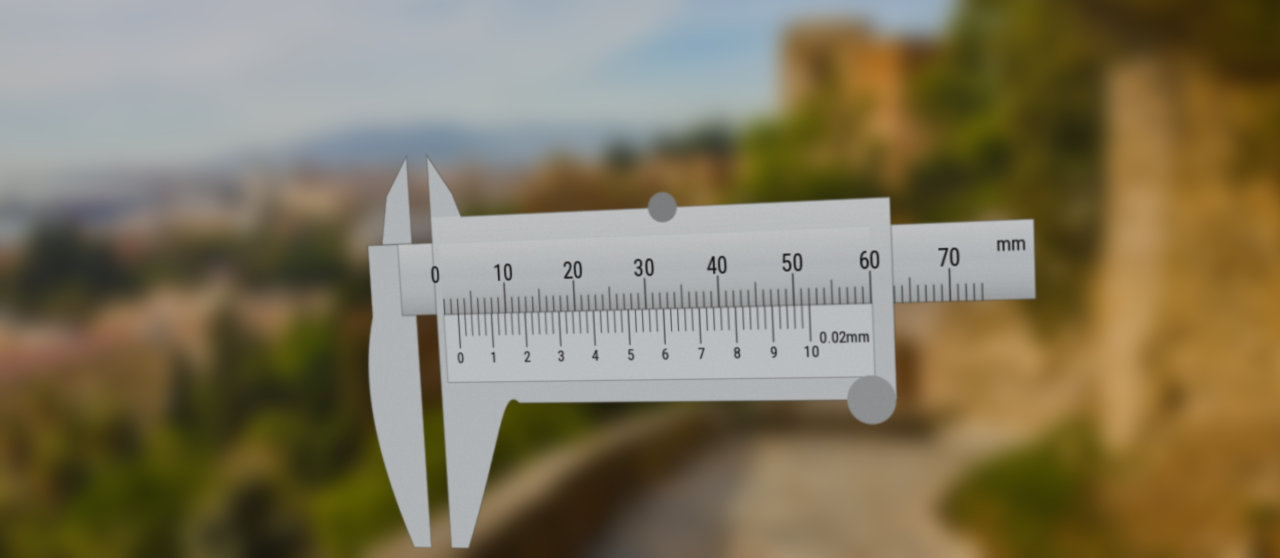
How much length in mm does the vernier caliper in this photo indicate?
3.0 mm
